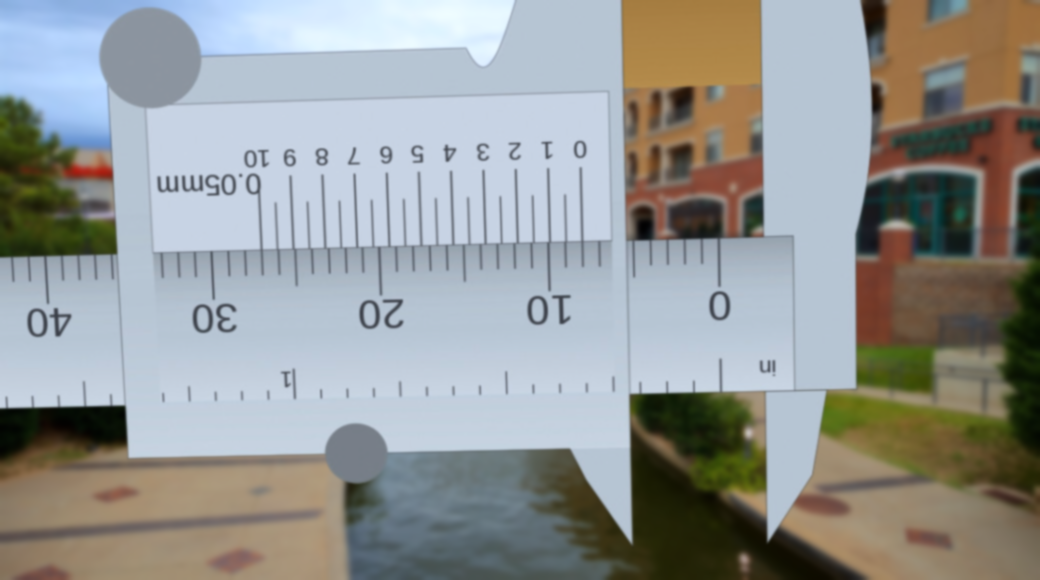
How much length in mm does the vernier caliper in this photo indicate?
8.0 mm
